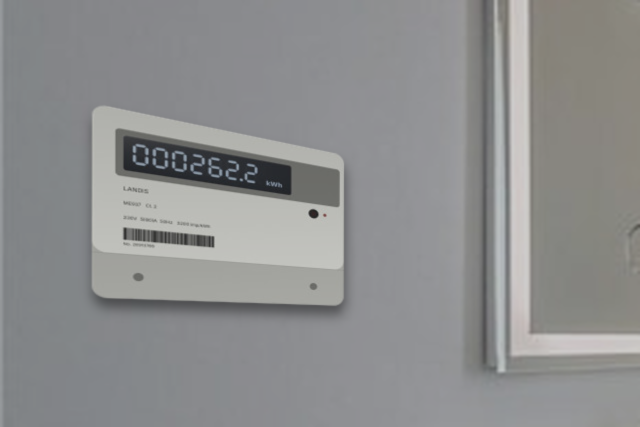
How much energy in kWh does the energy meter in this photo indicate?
262.2 kWh
